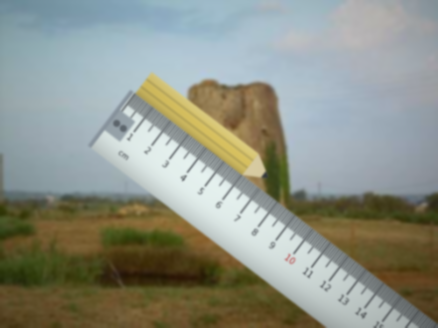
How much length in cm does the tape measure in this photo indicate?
7 cm
